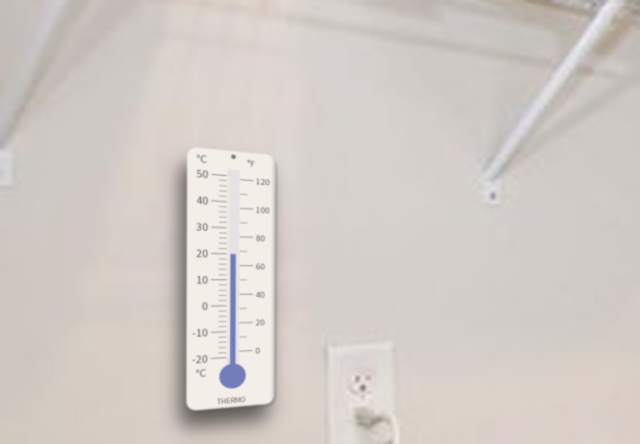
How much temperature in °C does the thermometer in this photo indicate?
20 °C
